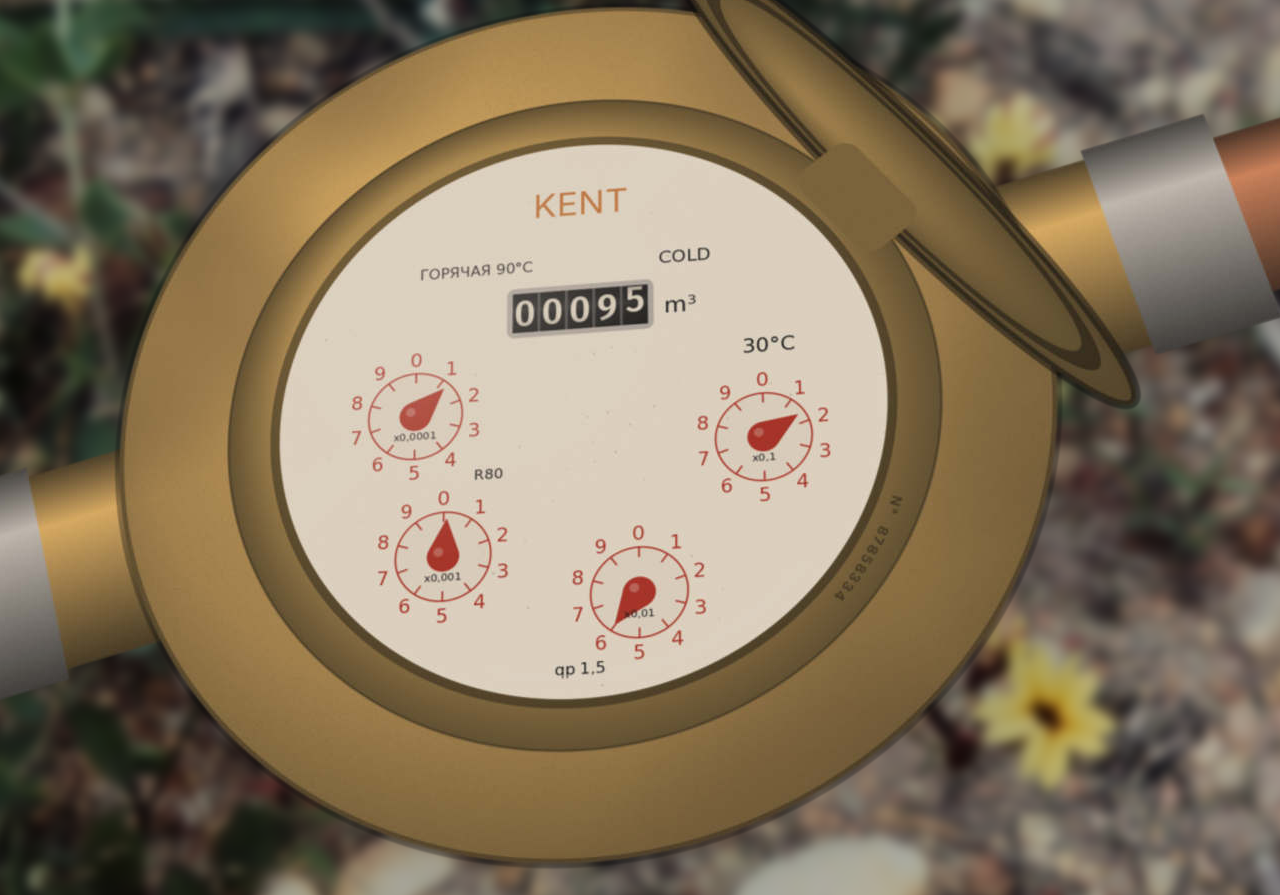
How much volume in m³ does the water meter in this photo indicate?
95.1601 m³
